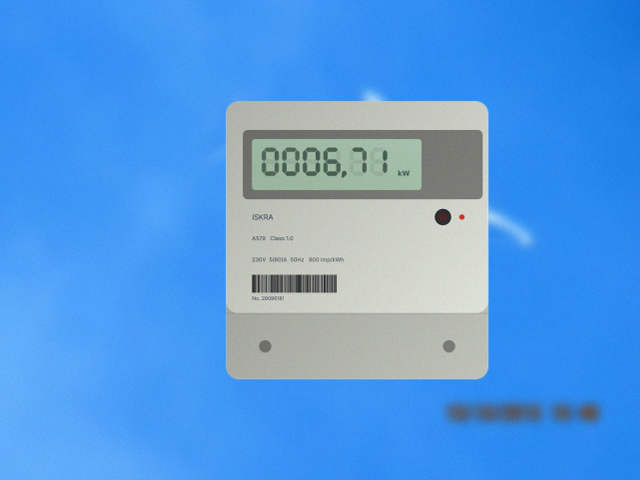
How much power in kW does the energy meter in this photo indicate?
6.71 kW
